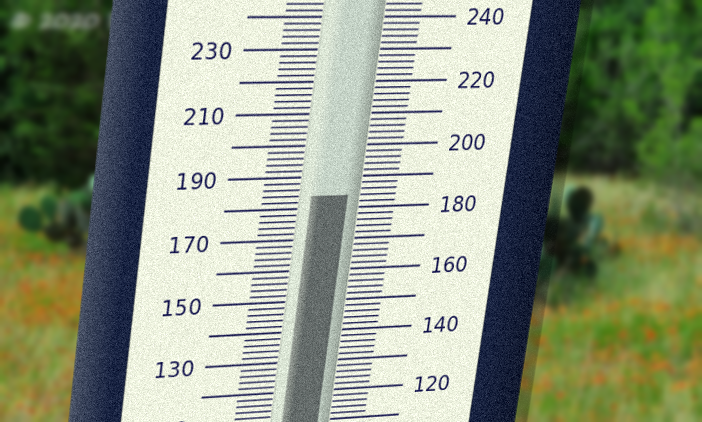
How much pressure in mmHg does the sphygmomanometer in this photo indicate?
184 mmHg
